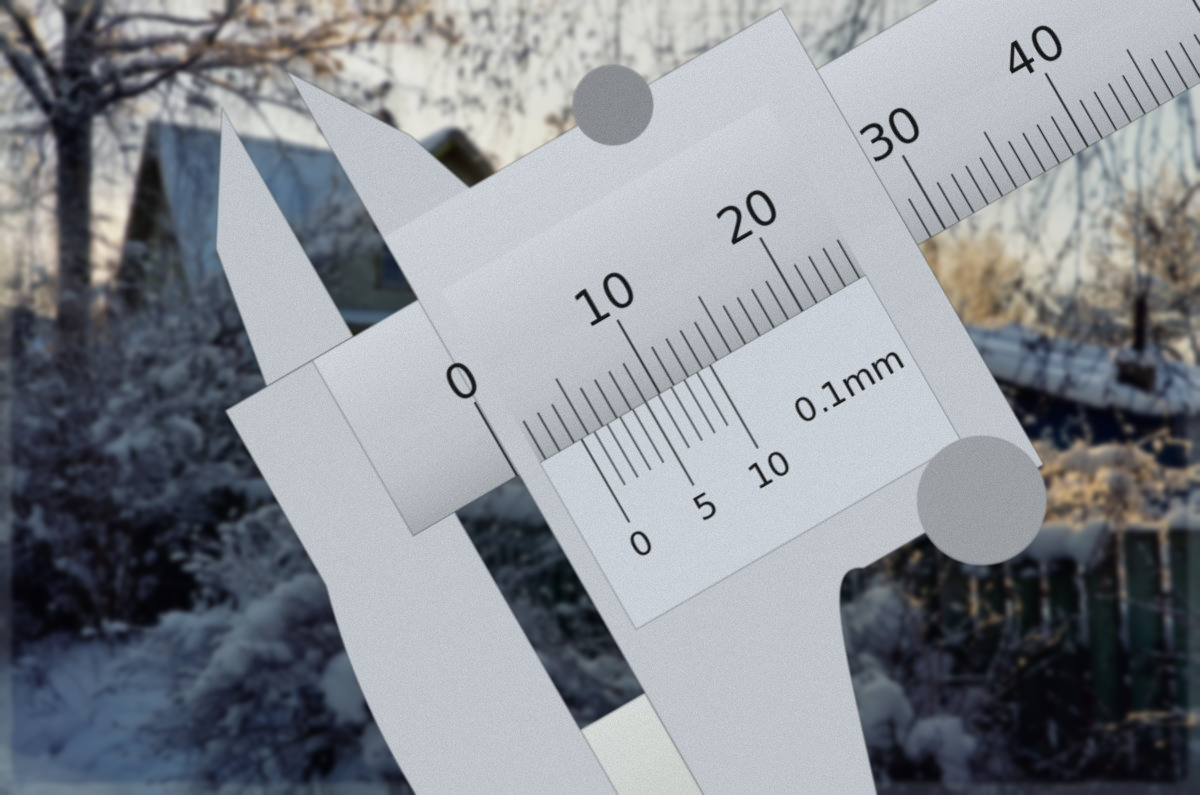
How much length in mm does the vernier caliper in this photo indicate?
4.5 mm
